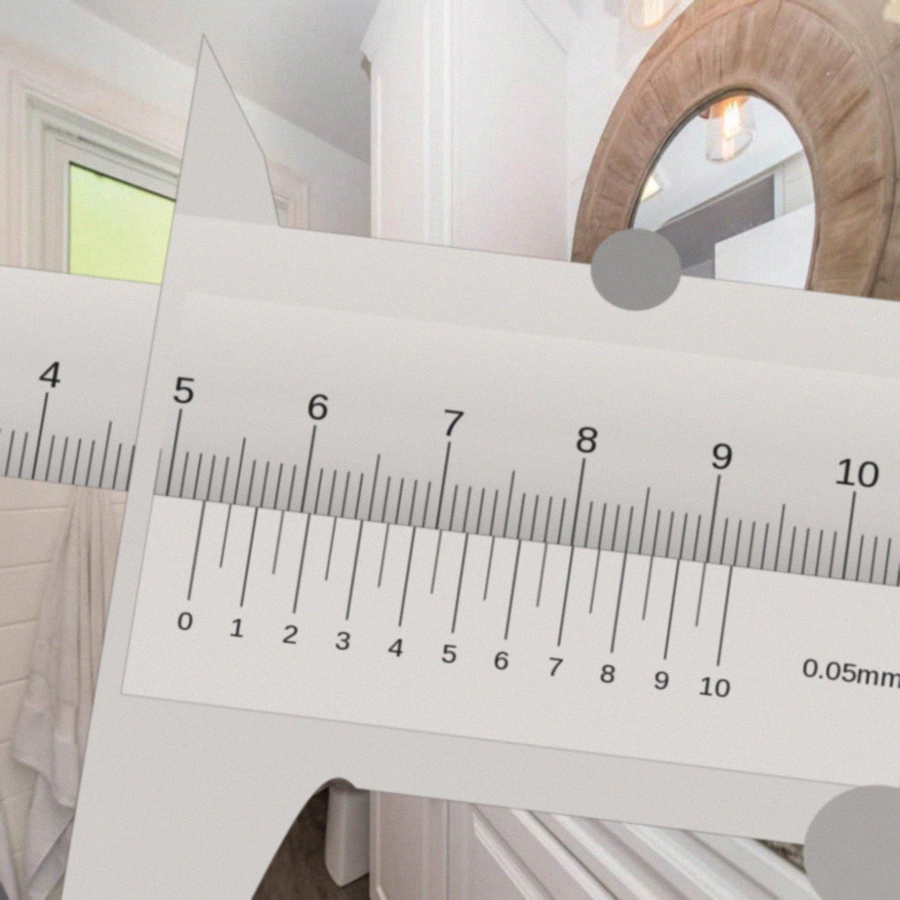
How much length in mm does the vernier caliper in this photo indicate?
52.8 mm
